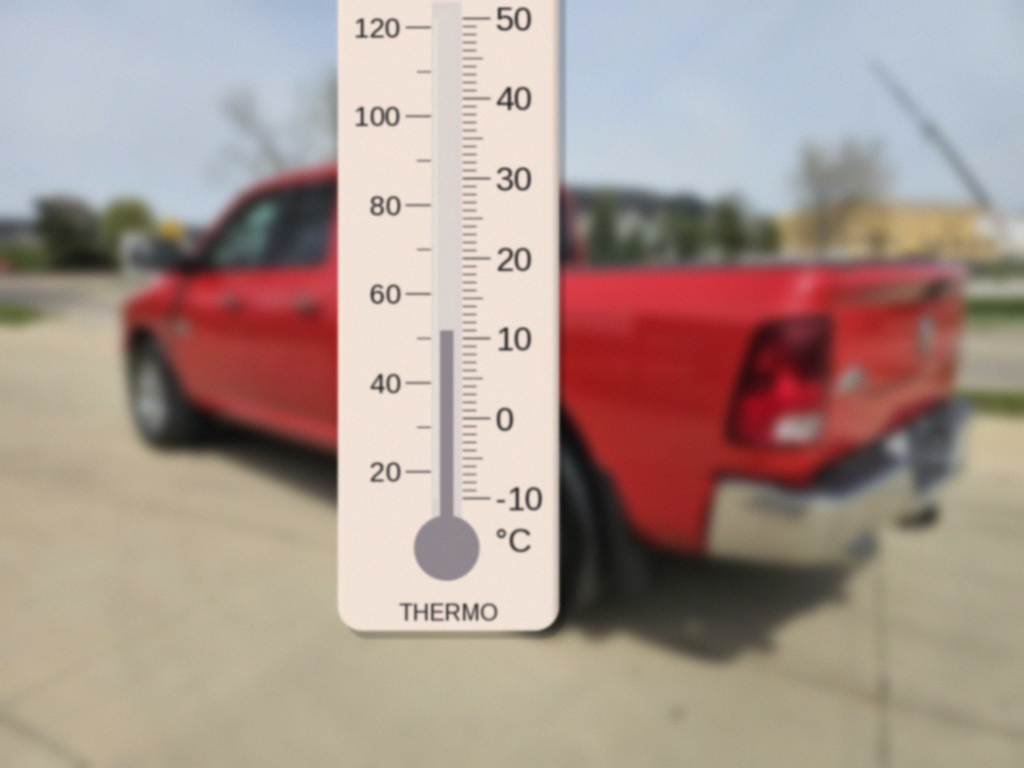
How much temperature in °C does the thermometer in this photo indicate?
11 °C
